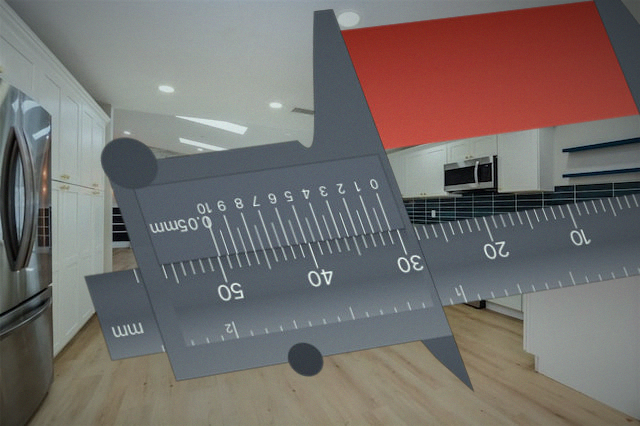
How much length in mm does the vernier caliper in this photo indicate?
30.8 mm
